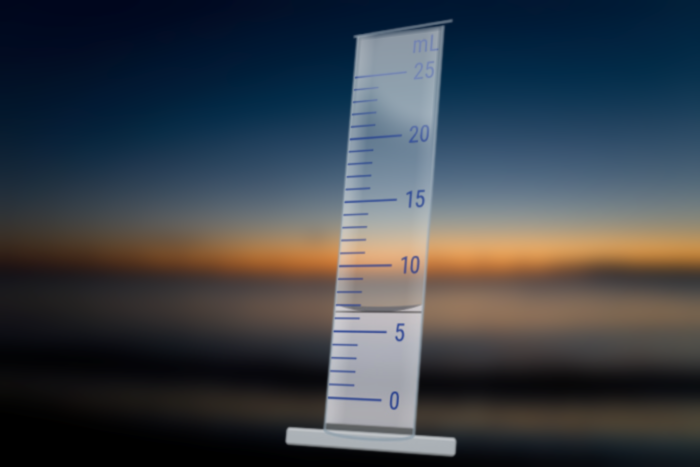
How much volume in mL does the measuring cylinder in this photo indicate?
6.5 mL
